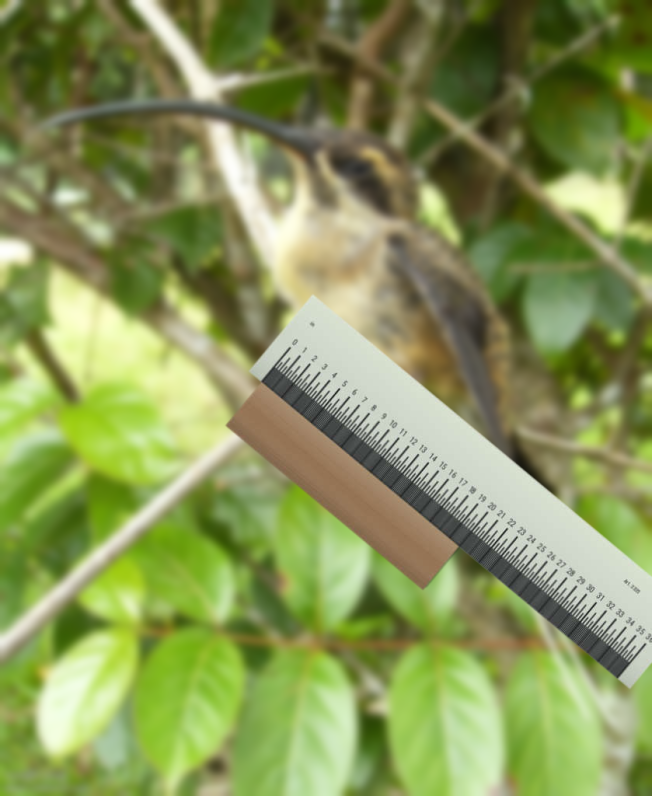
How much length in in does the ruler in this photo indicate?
20 in
